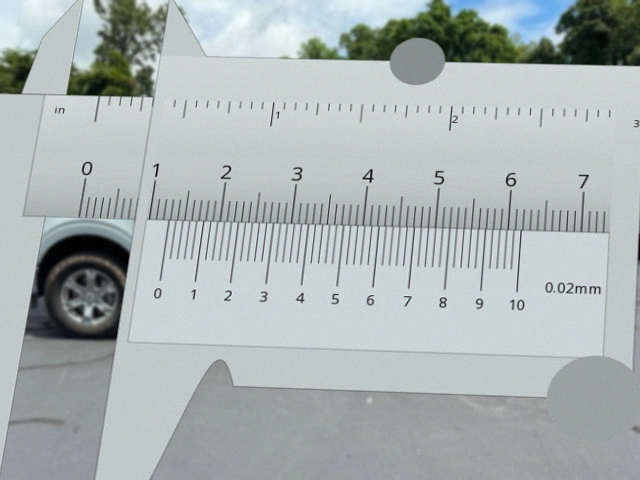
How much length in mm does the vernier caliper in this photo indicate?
12.8 mm
